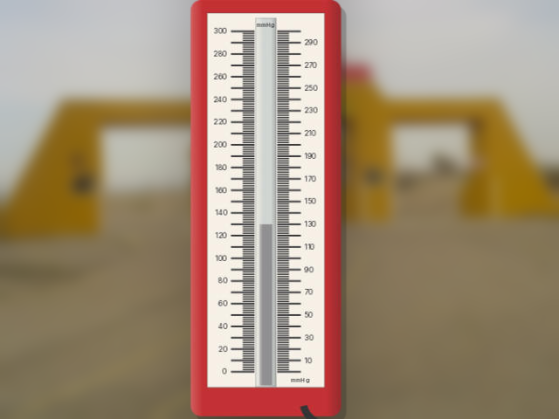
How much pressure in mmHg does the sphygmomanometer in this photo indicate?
130 mmHg
